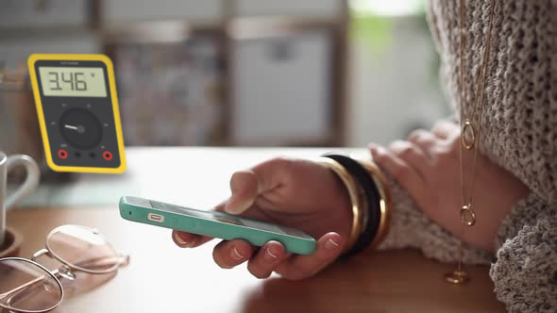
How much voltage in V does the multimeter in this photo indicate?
3.46 V
